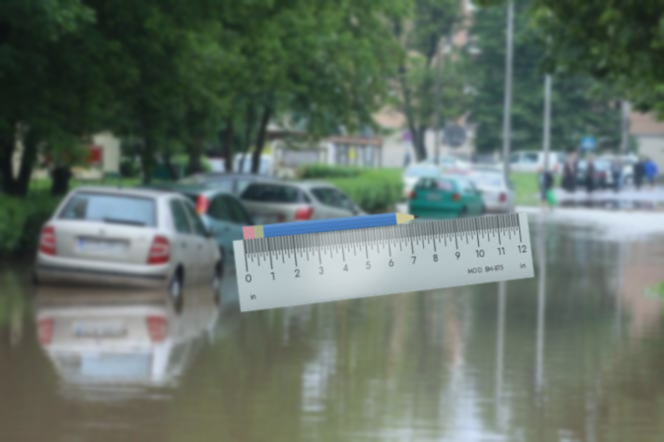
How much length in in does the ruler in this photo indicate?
7.5 in
